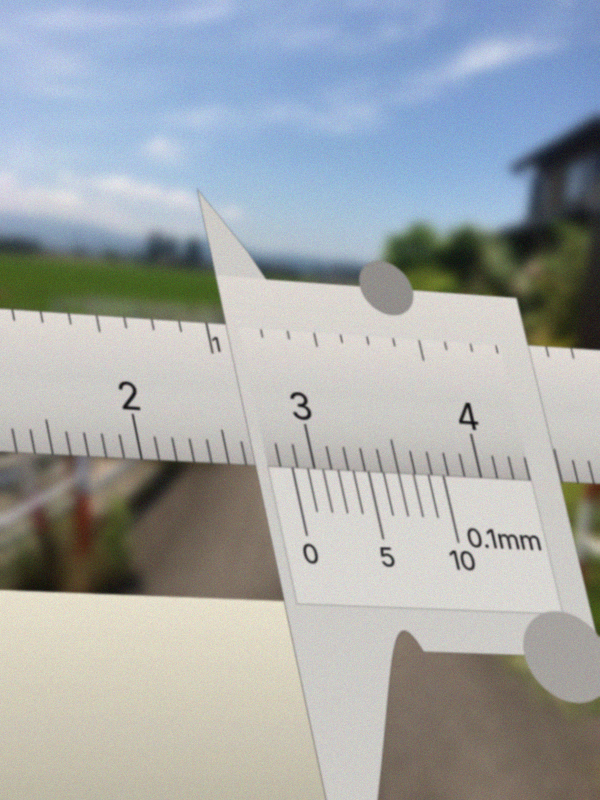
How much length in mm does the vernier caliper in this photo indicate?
28.7 mm
